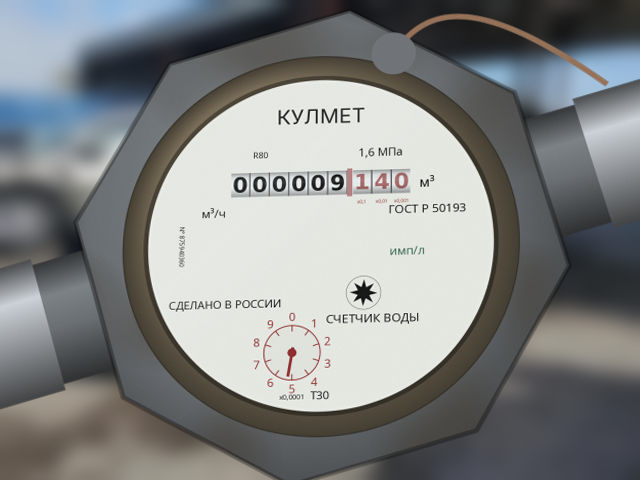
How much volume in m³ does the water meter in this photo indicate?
9.1405 m³
